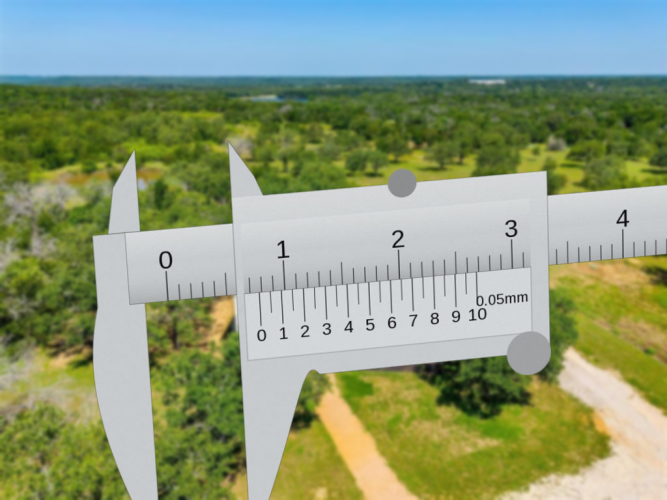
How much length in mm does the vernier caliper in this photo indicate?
7.8 mm
